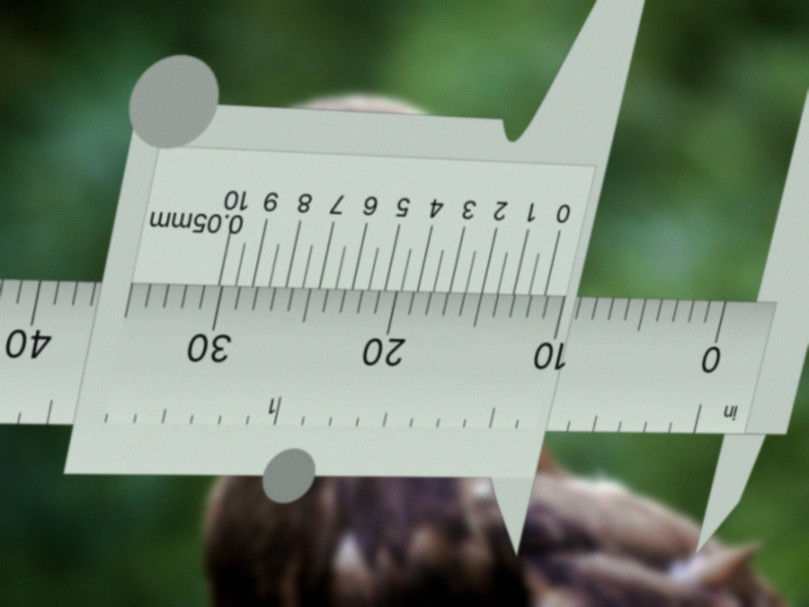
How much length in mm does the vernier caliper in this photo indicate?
11.2 mm
